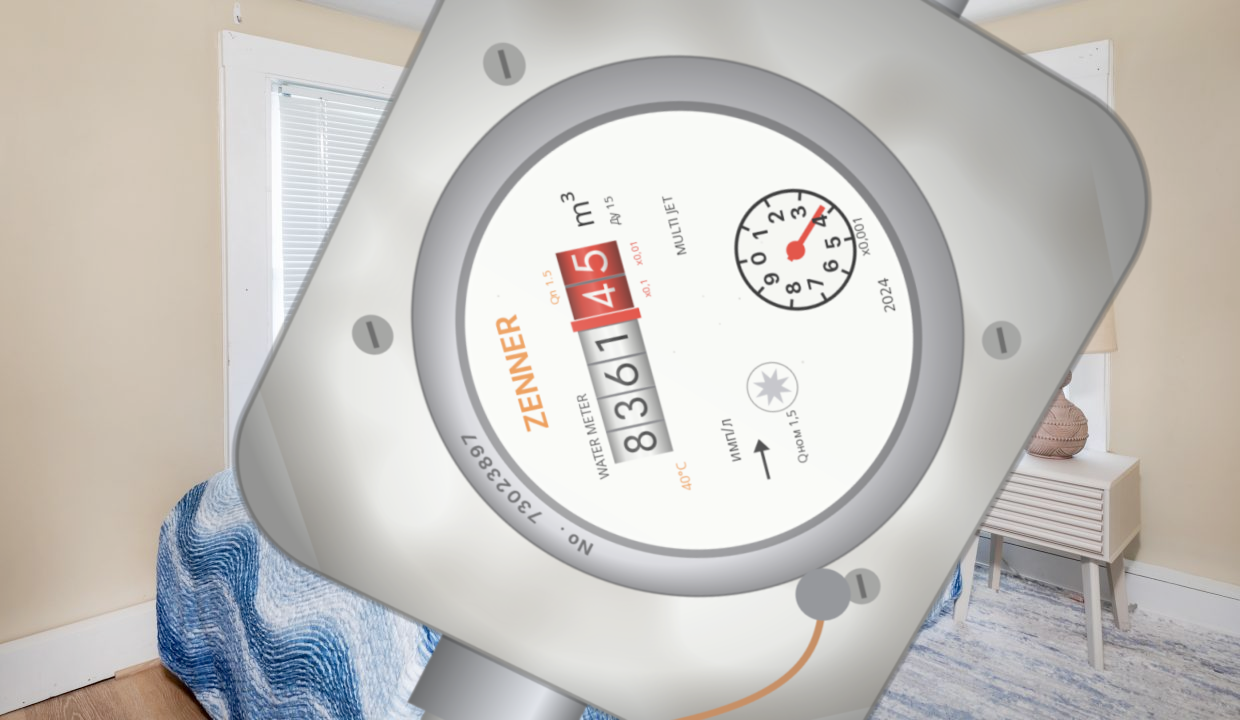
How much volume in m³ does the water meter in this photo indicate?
8361.453 m³
